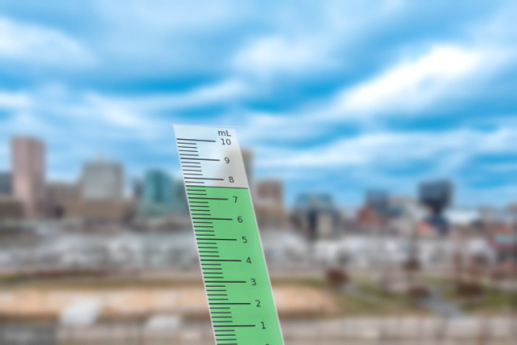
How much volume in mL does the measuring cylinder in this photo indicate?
7.6 mL
